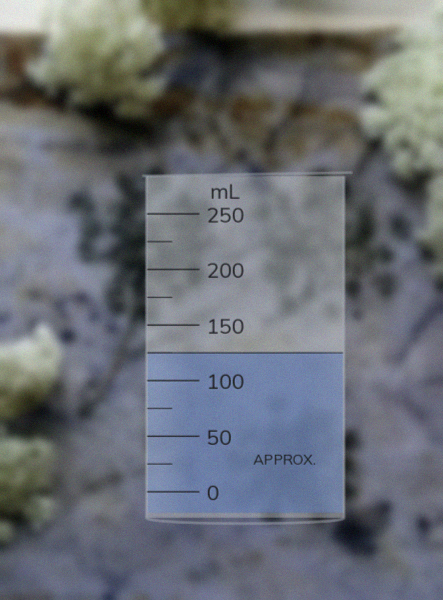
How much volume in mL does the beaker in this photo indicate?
125 mL
